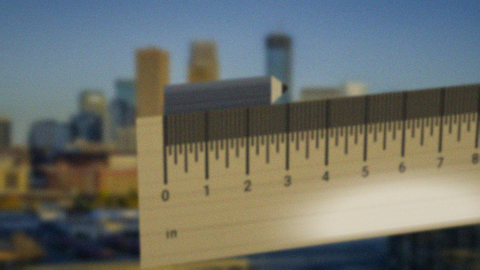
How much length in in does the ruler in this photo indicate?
3 in
